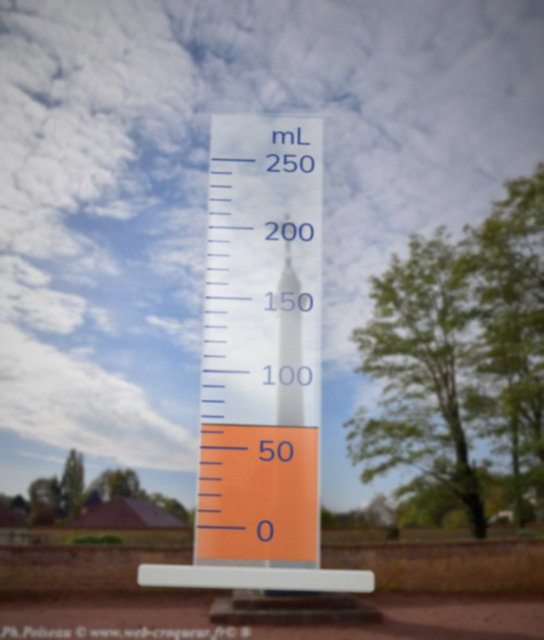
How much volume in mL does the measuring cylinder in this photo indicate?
65 mL
